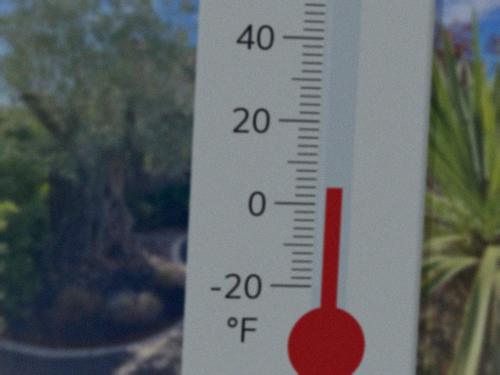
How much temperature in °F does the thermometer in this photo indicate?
4 °F
